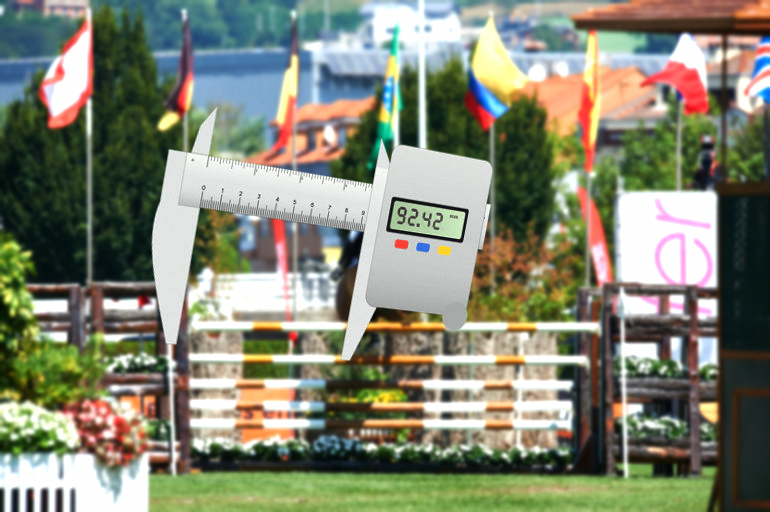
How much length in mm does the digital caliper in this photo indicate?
92.42 mm
